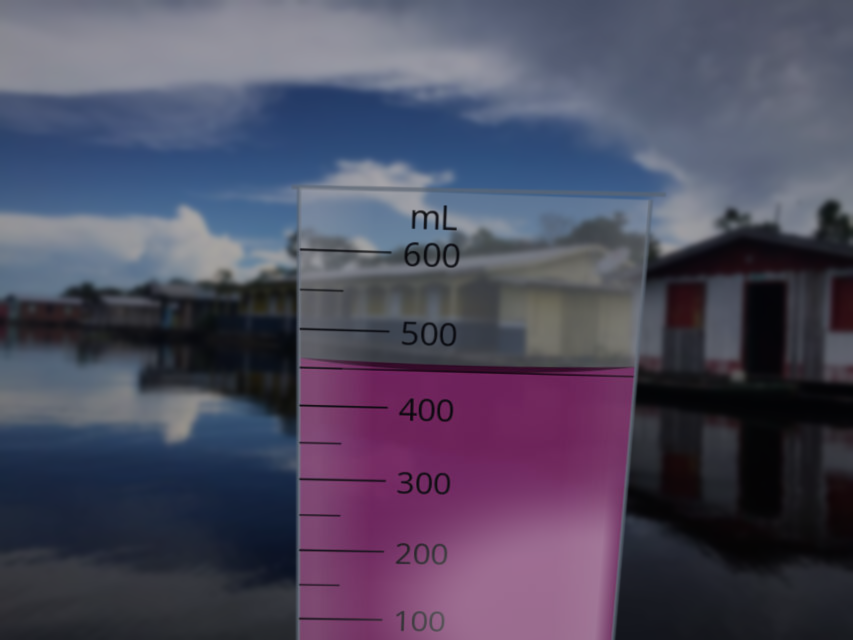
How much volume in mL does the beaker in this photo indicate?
450 mL
